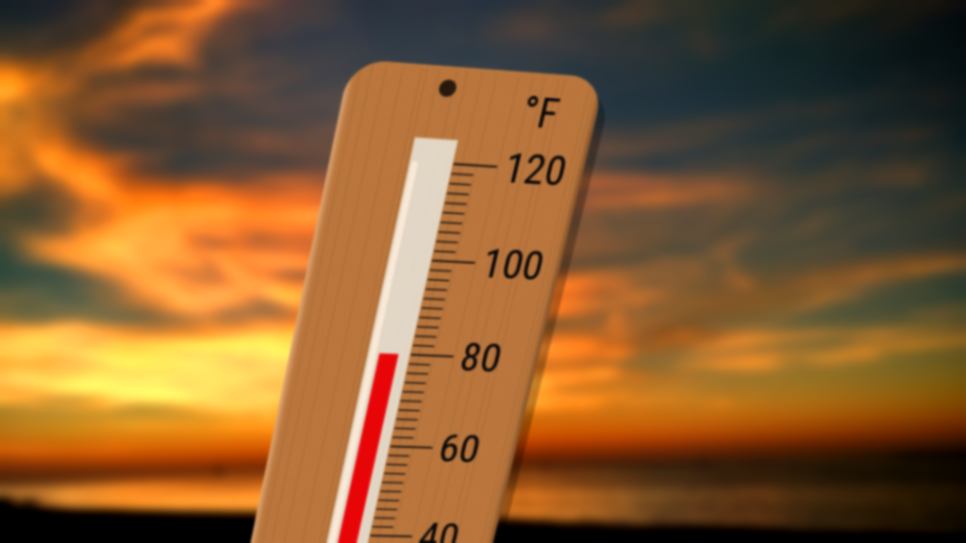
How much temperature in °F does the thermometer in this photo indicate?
80 °F
